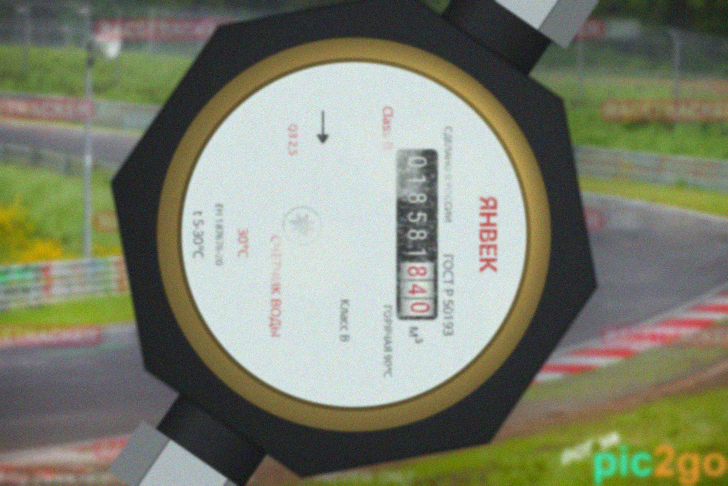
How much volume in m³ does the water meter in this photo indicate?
18581.840 m³
